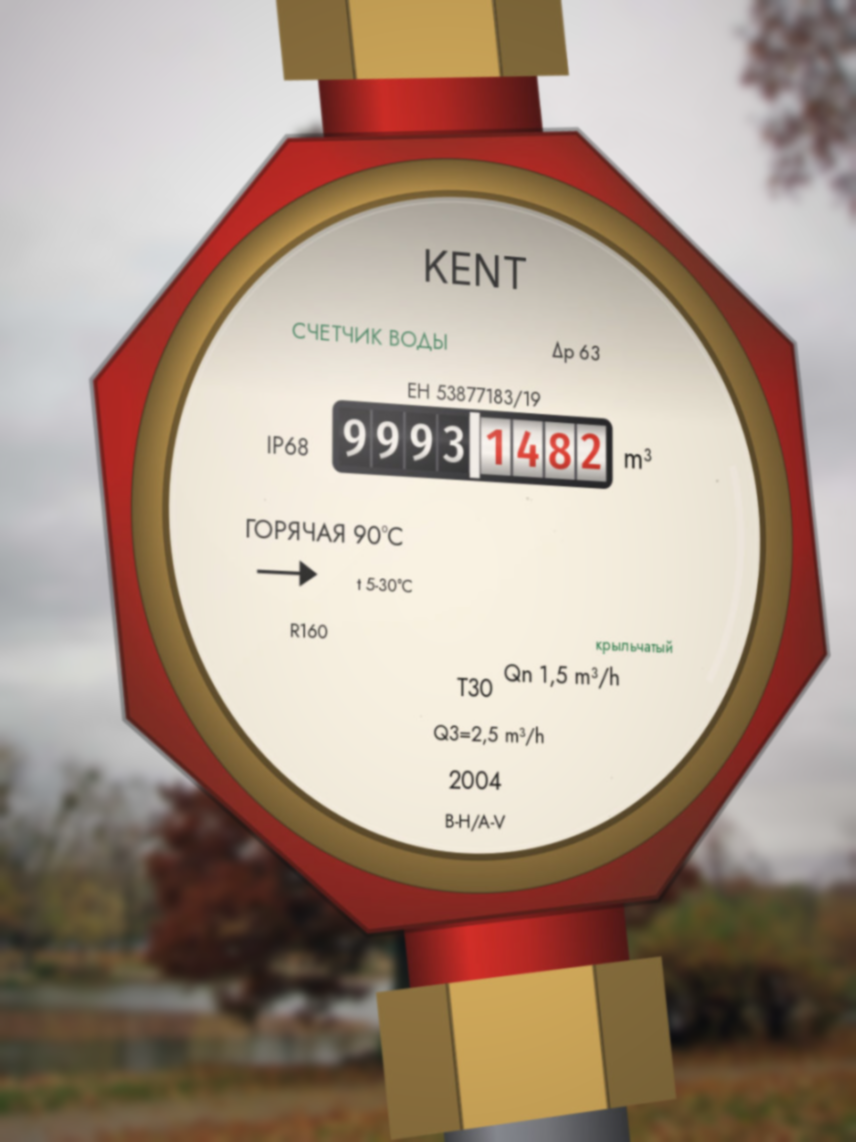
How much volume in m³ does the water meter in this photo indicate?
9993.1482 m³
